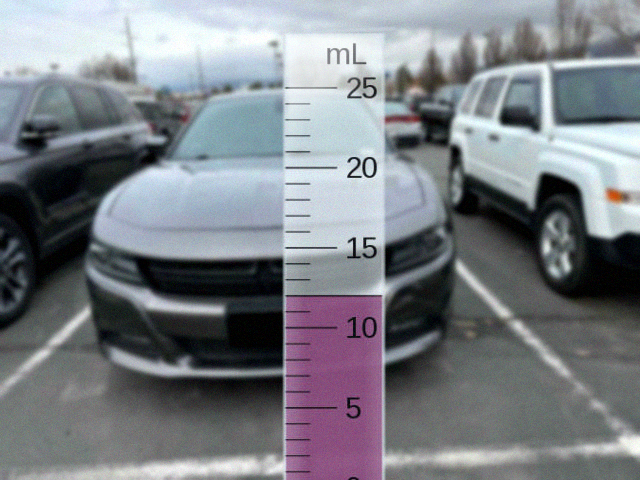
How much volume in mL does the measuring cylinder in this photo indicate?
12 mL
